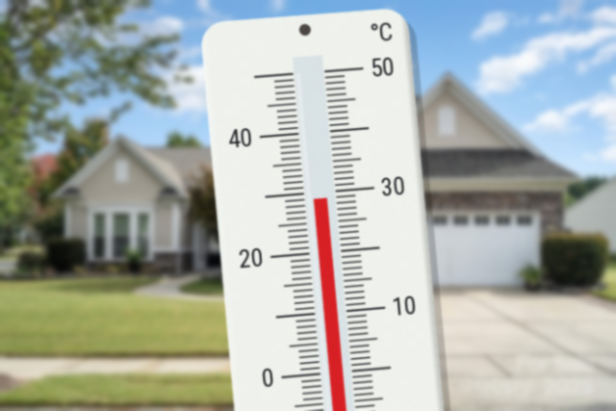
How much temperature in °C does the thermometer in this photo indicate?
29 °C
